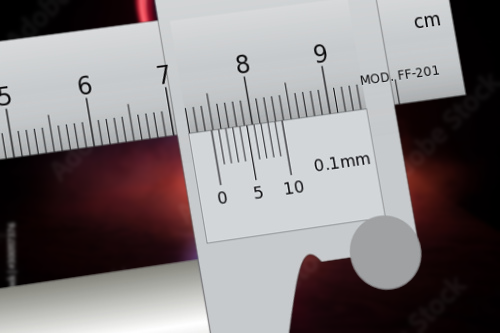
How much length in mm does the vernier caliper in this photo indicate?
74.8 mm
